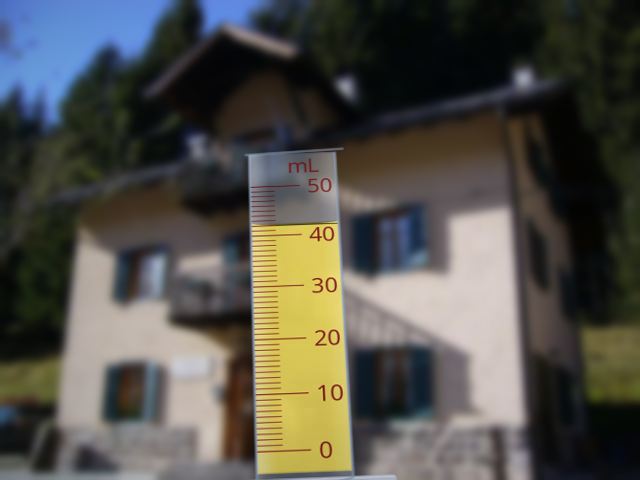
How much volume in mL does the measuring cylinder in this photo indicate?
42 mL
